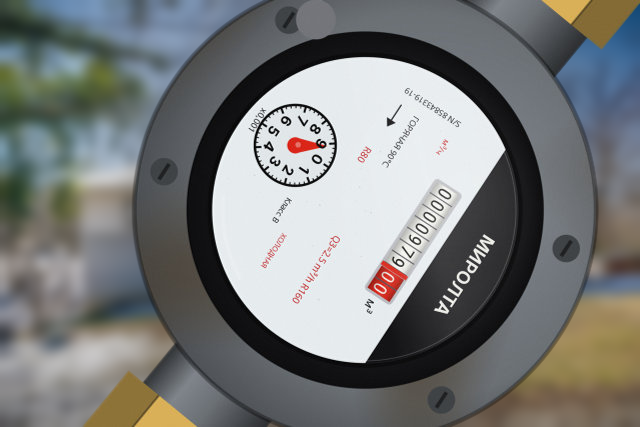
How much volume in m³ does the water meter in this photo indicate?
978.999 m³
